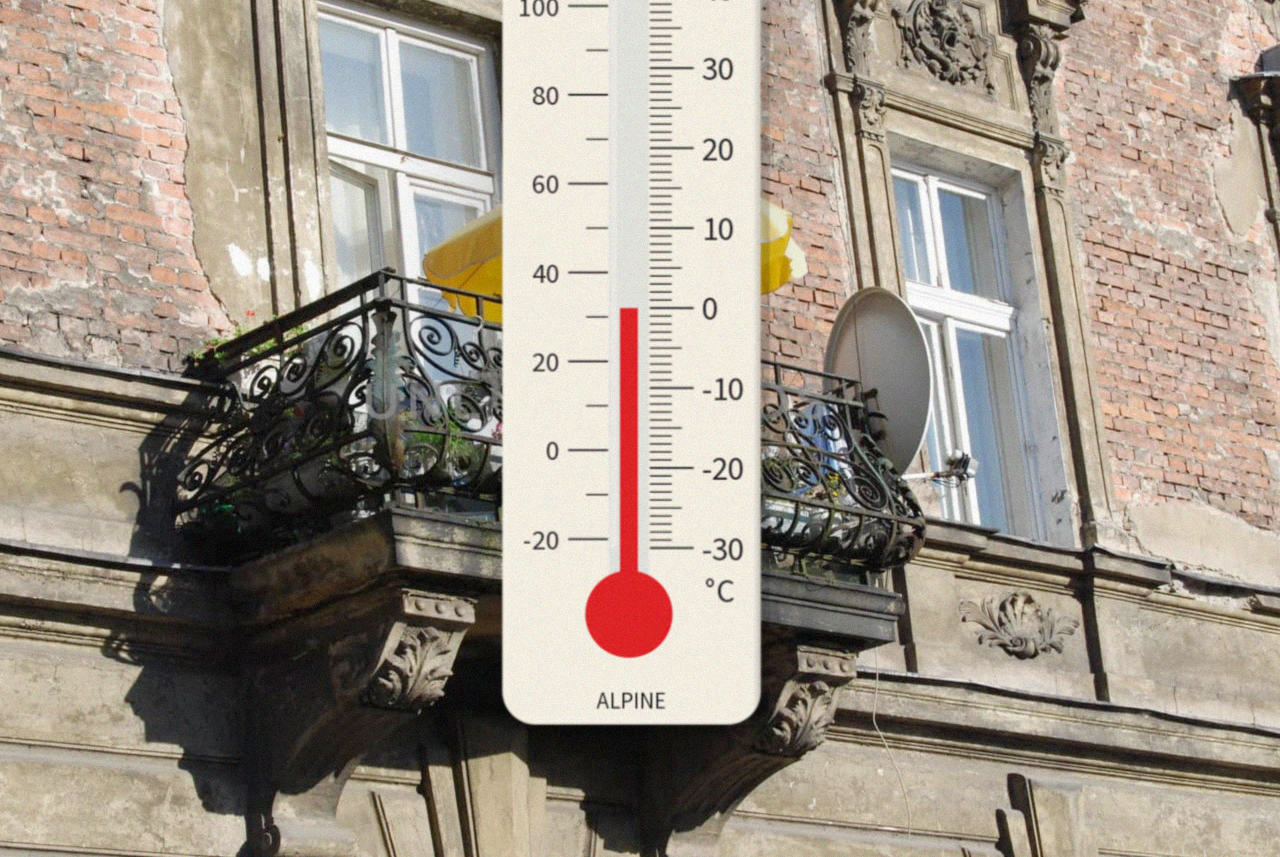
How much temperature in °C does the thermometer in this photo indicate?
0 °C
